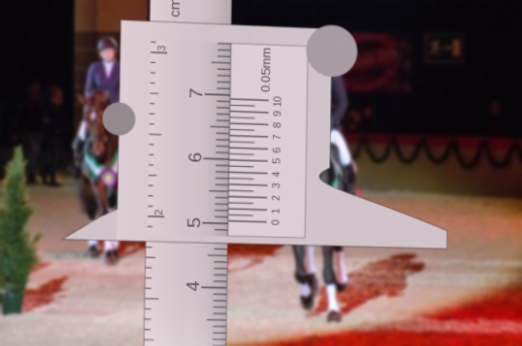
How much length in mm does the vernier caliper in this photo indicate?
50.4 mm
